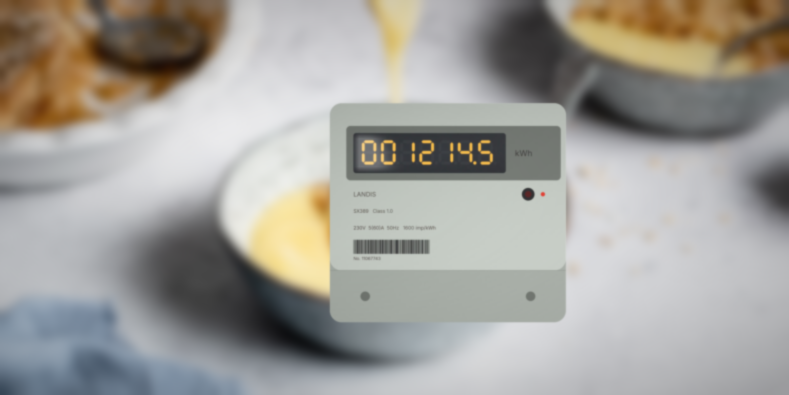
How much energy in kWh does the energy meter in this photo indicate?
1214.5 kWh
